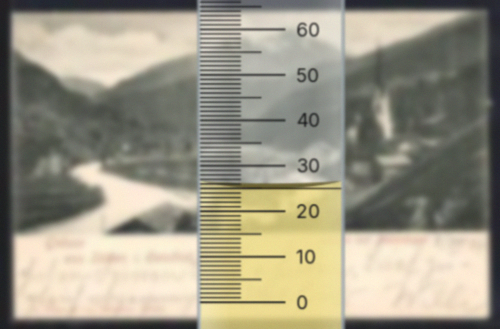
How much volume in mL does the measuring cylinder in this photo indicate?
25 mL
